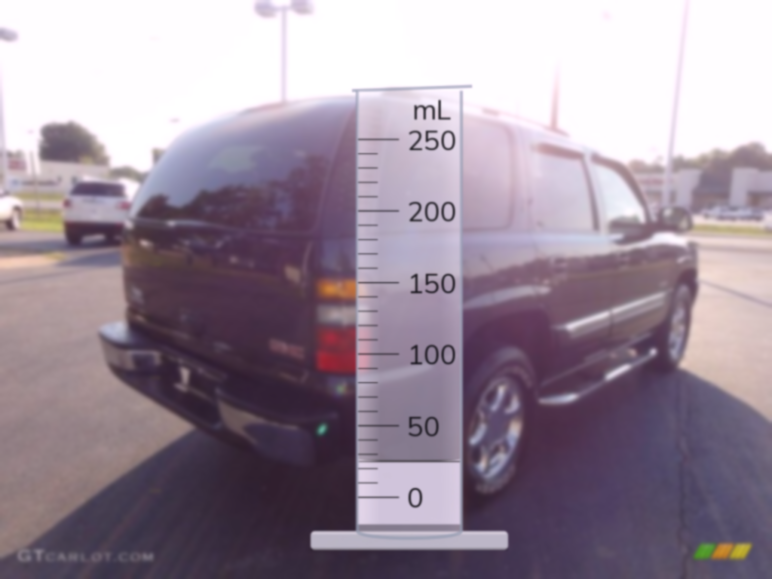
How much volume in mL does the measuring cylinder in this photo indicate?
25 mL
